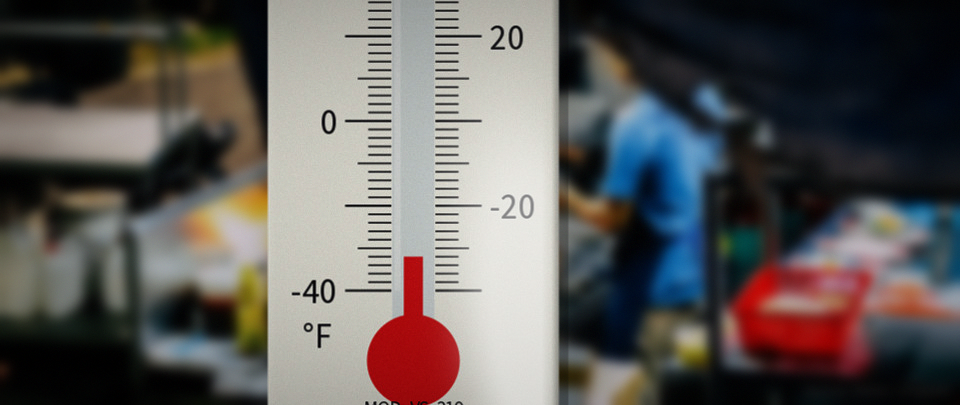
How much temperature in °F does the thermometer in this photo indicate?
-32 °F
